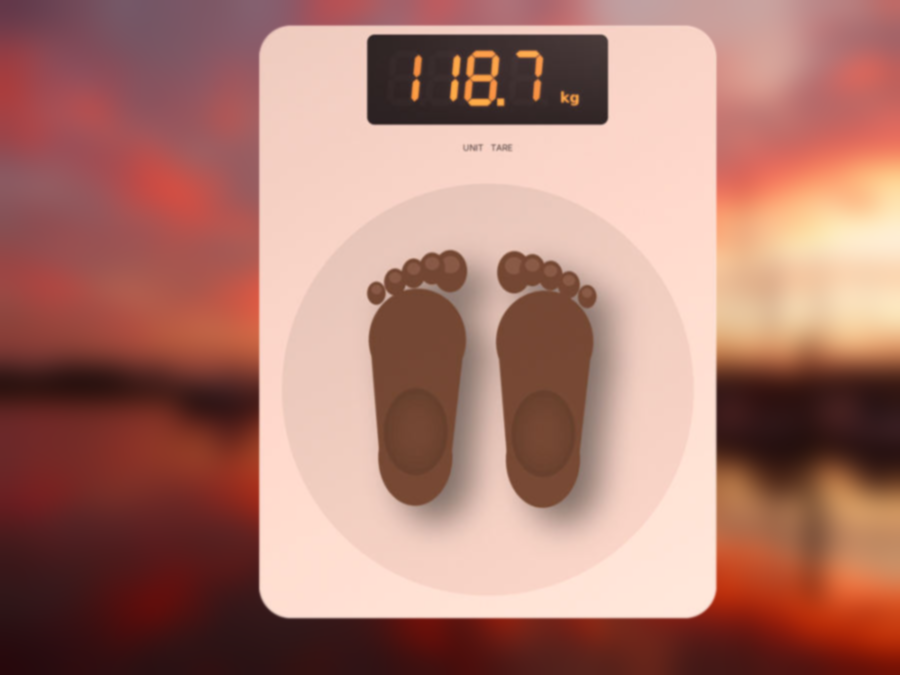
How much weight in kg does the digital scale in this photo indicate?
118.7 kg
